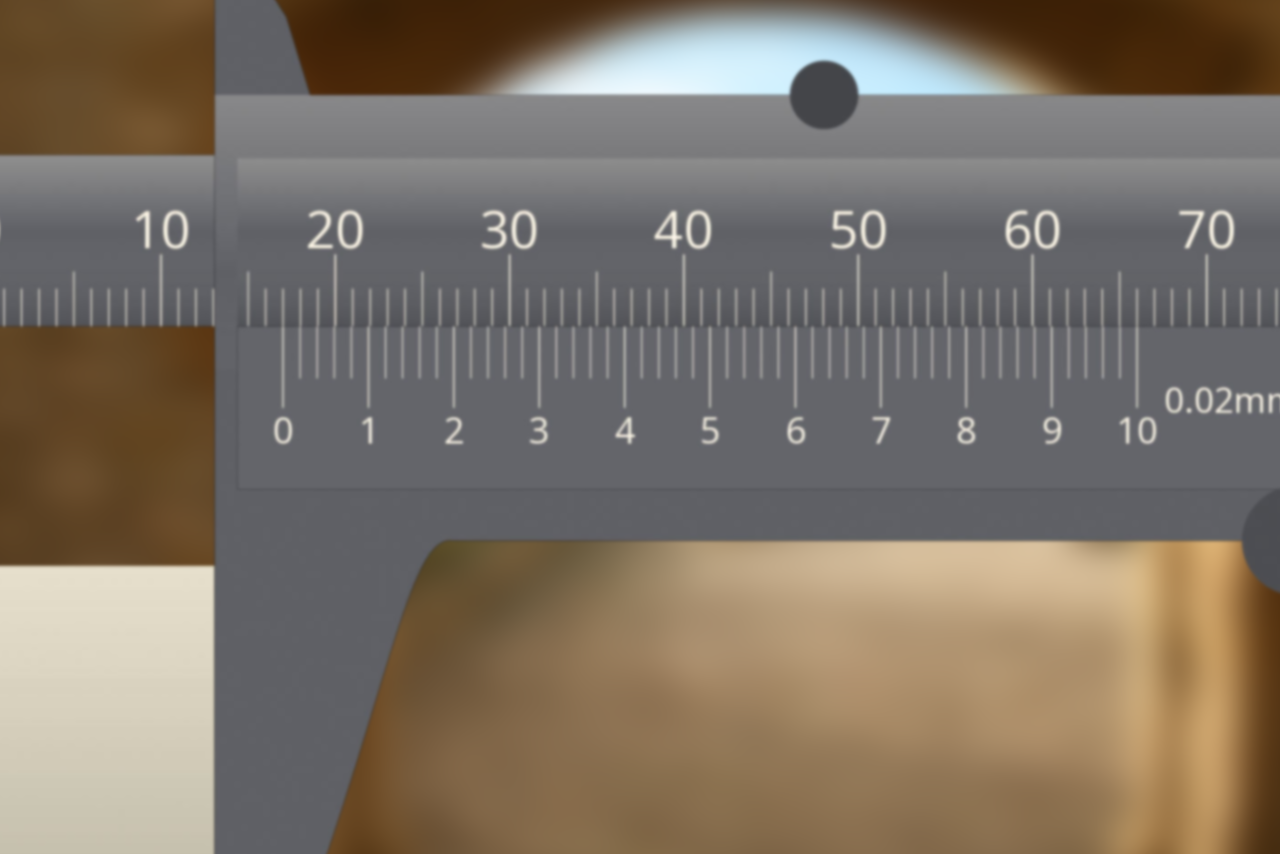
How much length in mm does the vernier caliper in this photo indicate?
17.0 mm
